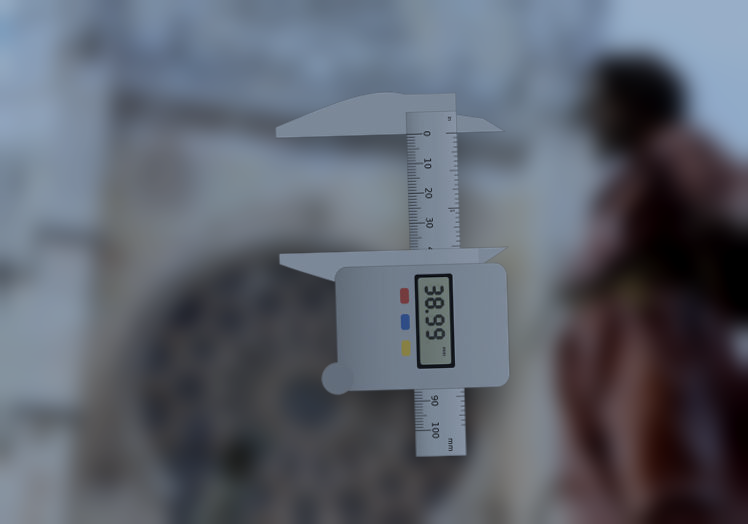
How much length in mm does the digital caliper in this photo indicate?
38.99 mm
